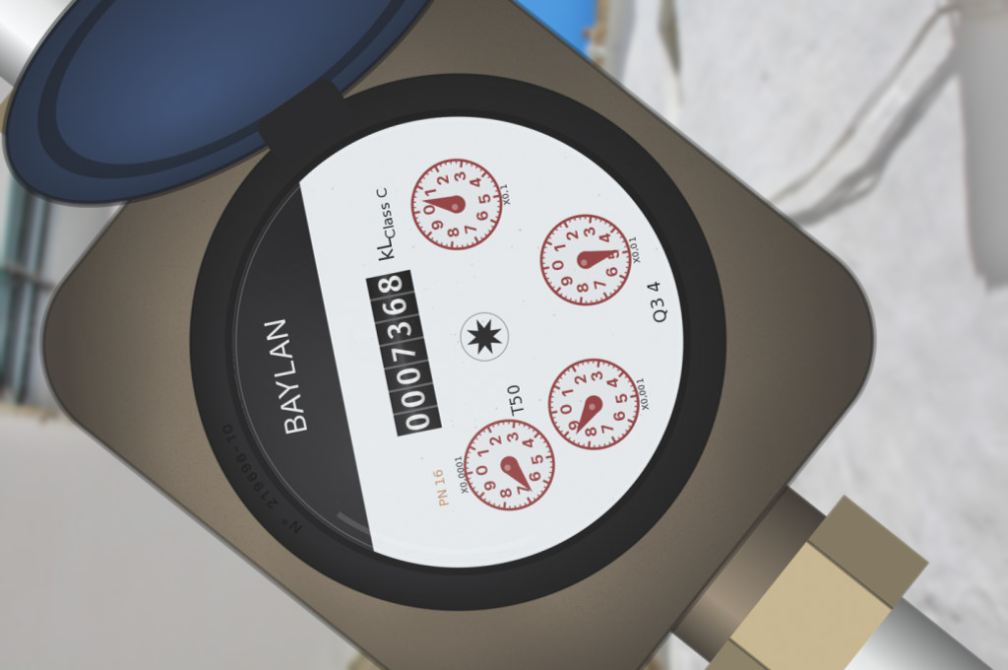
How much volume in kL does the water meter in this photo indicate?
7368.0486 kL
